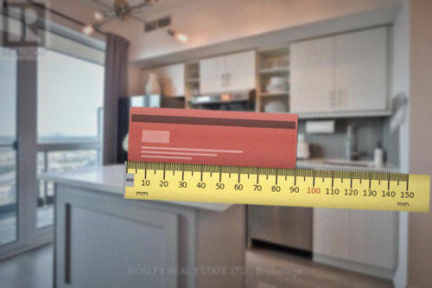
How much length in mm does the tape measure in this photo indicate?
90 mm
